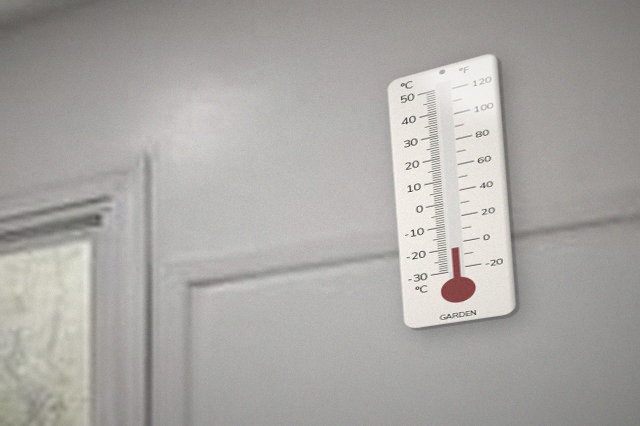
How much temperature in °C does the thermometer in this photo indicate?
-20 °C
